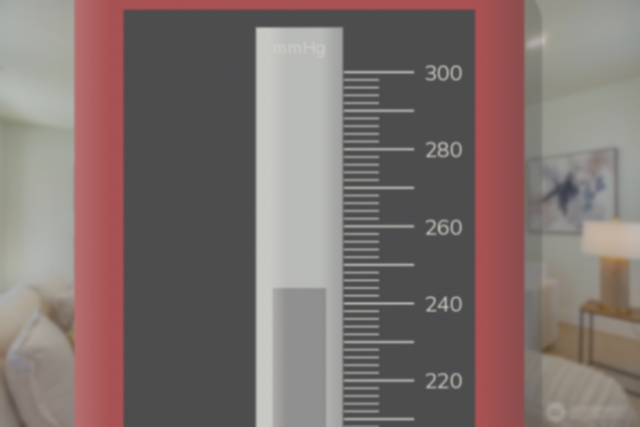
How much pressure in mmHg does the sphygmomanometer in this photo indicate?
244 mmHg
